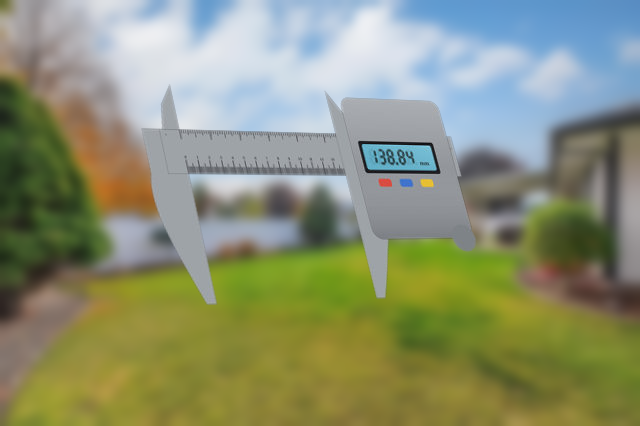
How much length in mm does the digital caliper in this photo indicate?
138.84 mm
